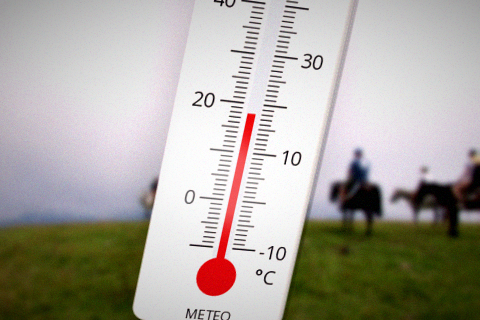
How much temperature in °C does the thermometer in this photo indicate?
18 °C
